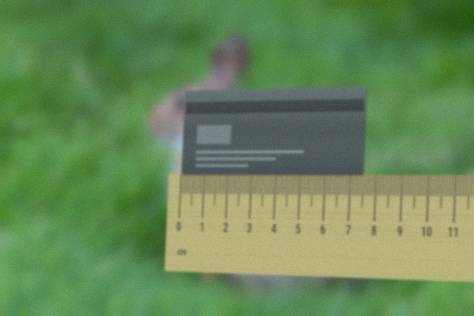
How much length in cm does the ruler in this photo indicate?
7.5 cm
